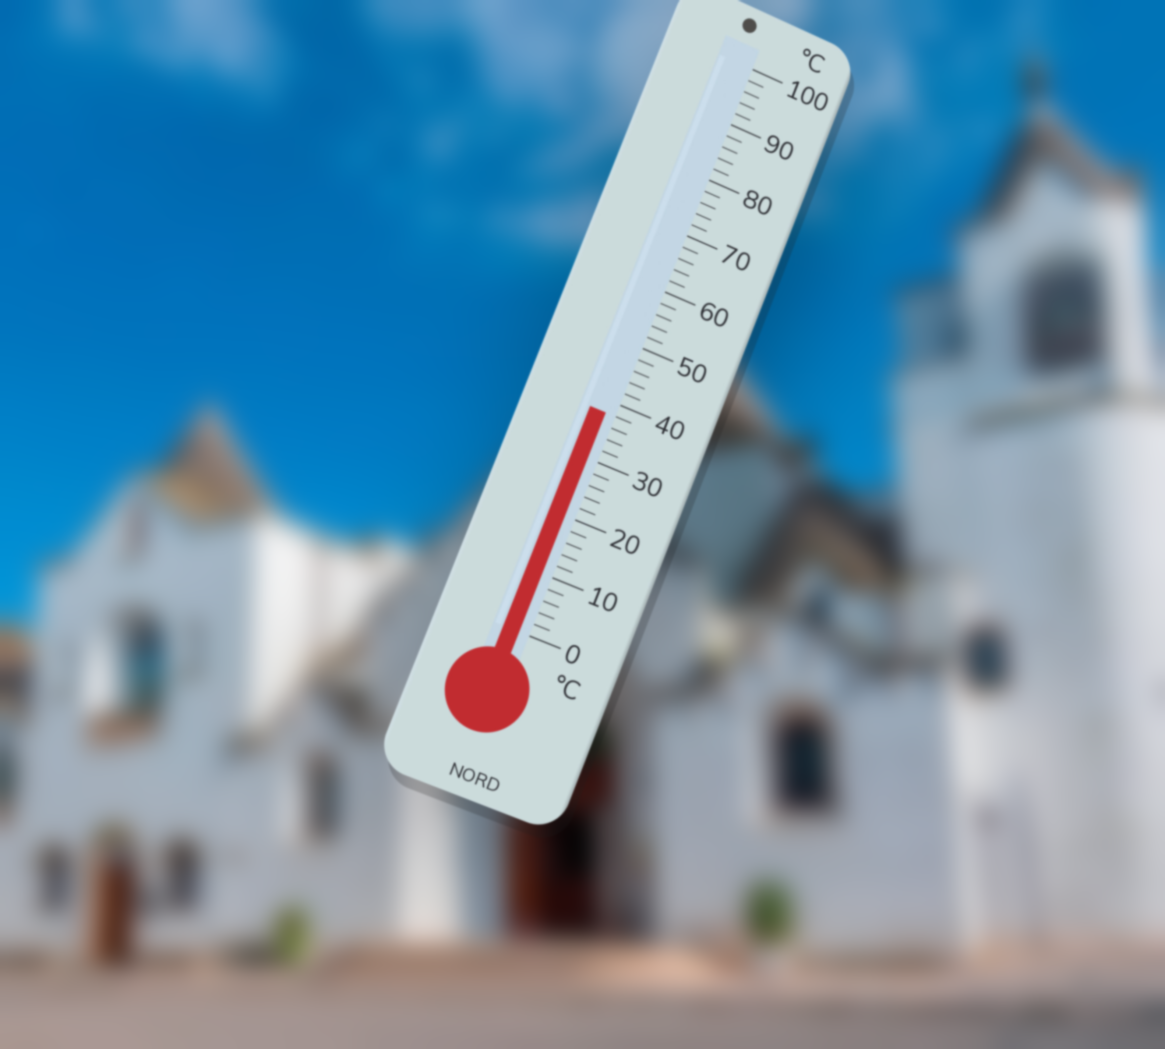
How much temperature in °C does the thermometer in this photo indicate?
38 °C
